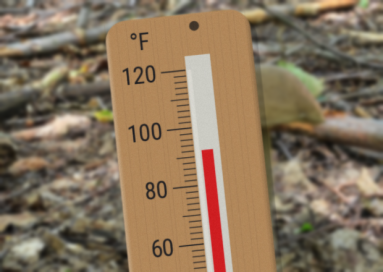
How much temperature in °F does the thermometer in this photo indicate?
92 °F
